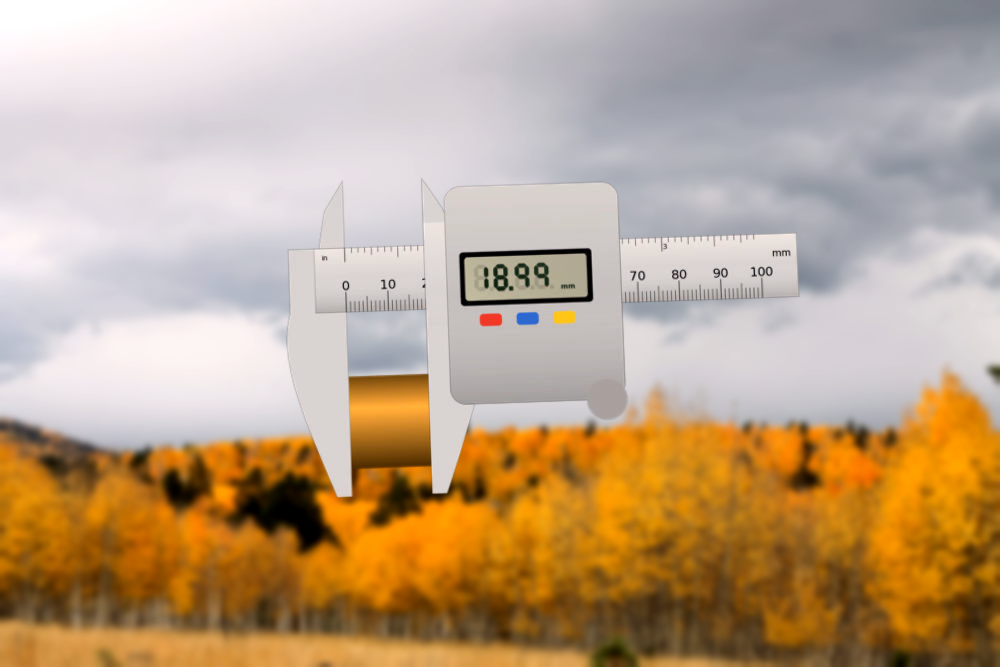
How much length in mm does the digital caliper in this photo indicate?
18.99 mm
